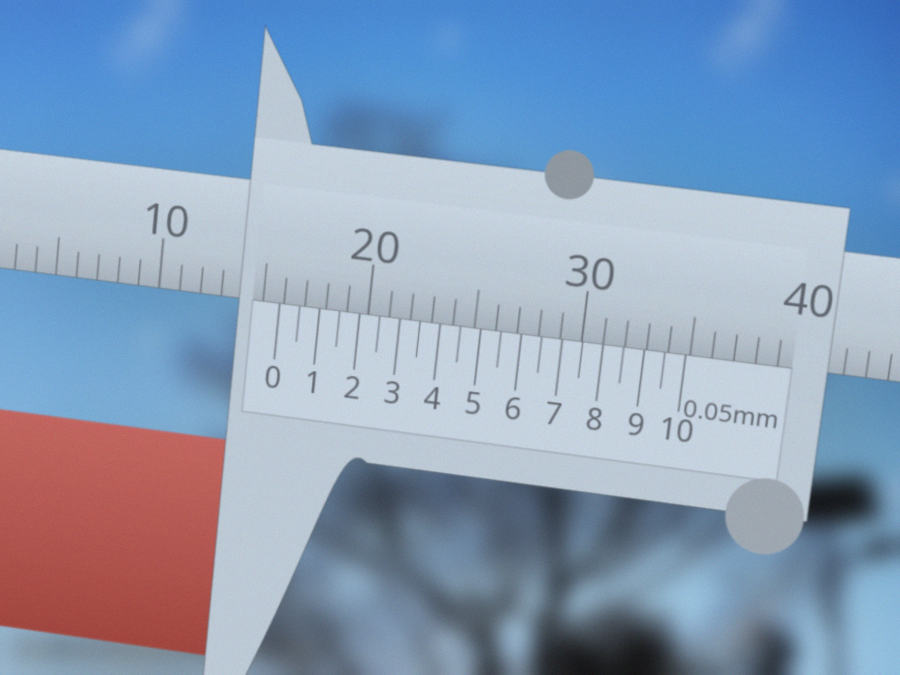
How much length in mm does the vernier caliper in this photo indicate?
15.8 mm
